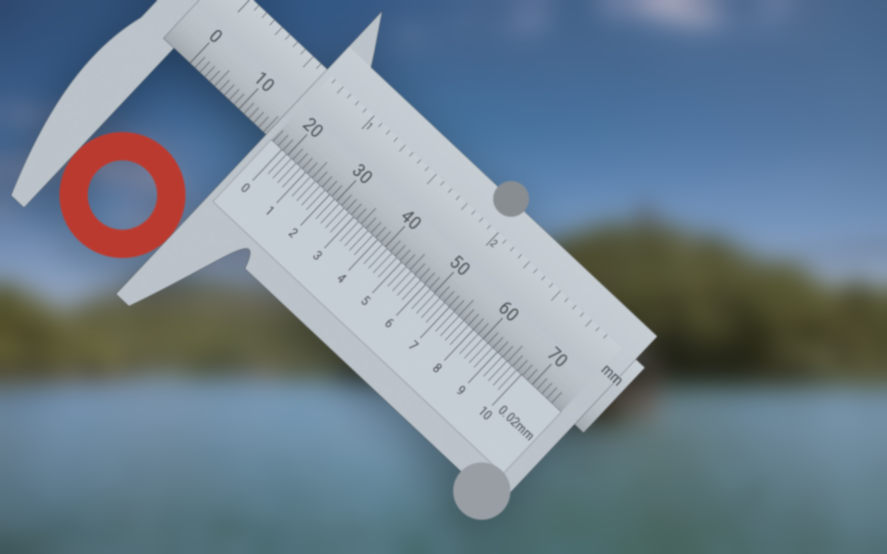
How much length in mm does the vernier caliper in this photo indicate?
18.8 mm
